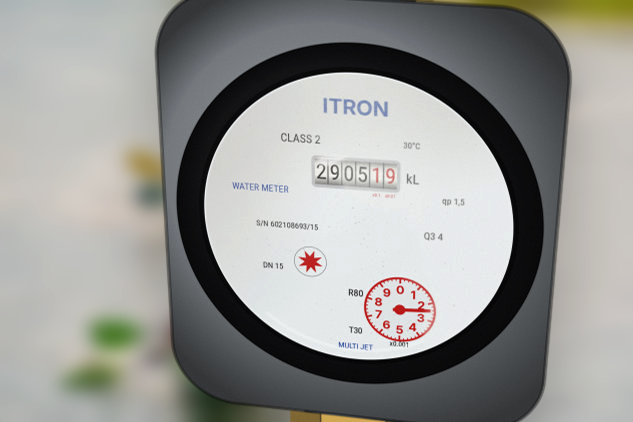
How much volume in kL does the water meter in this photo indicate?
2905.192 kL
